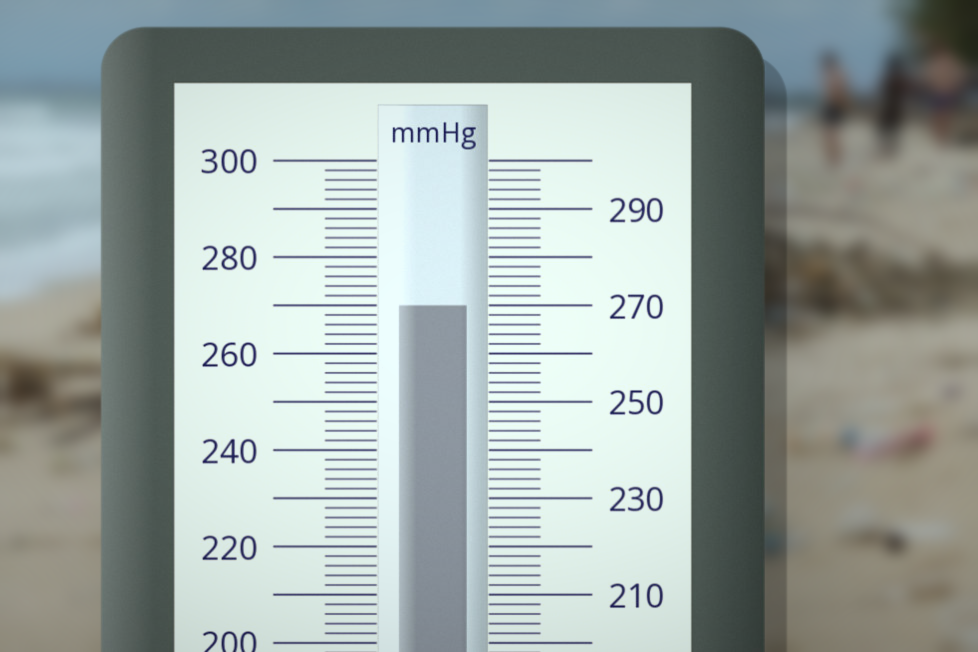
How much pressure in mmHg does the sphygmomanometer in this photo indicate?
270 mmHg
